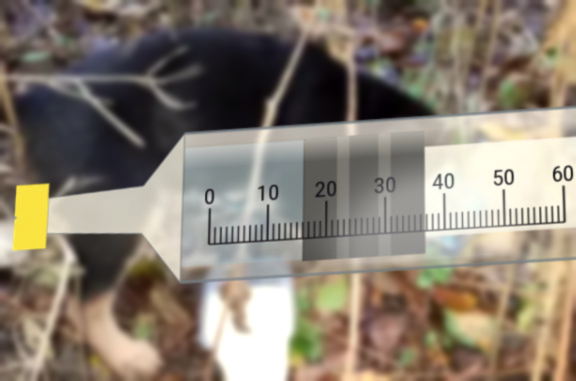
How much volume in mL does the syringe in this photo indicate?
16 mL
